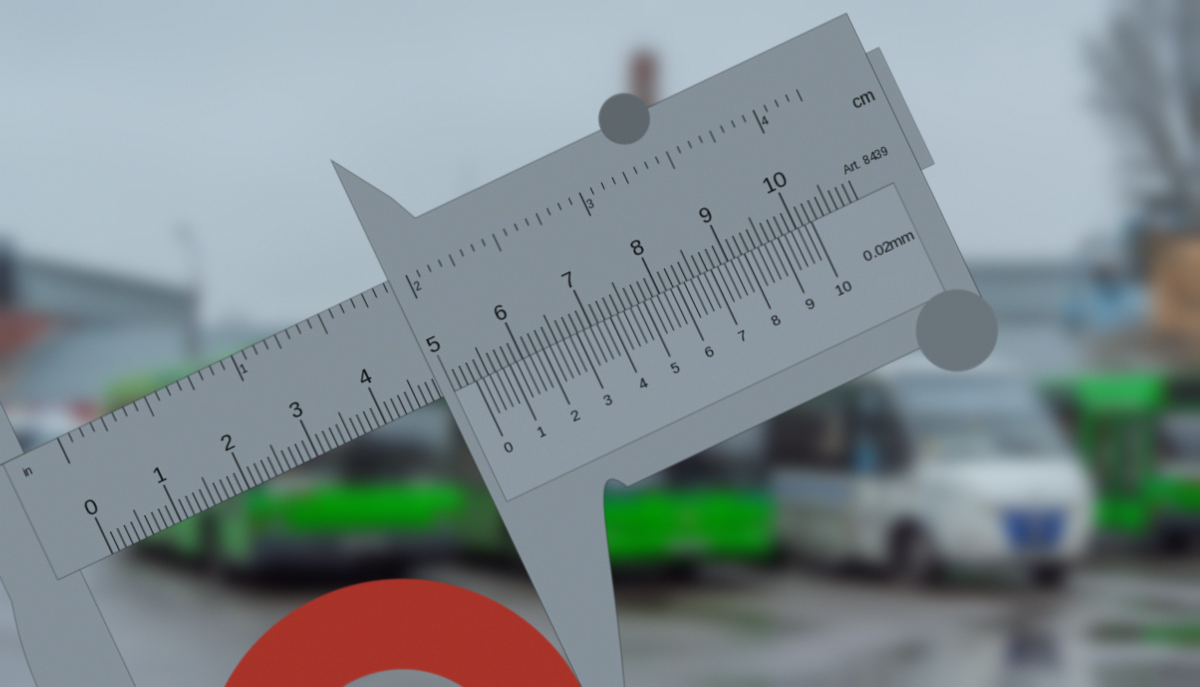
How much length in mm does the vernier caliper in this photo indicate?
53.2 mm
